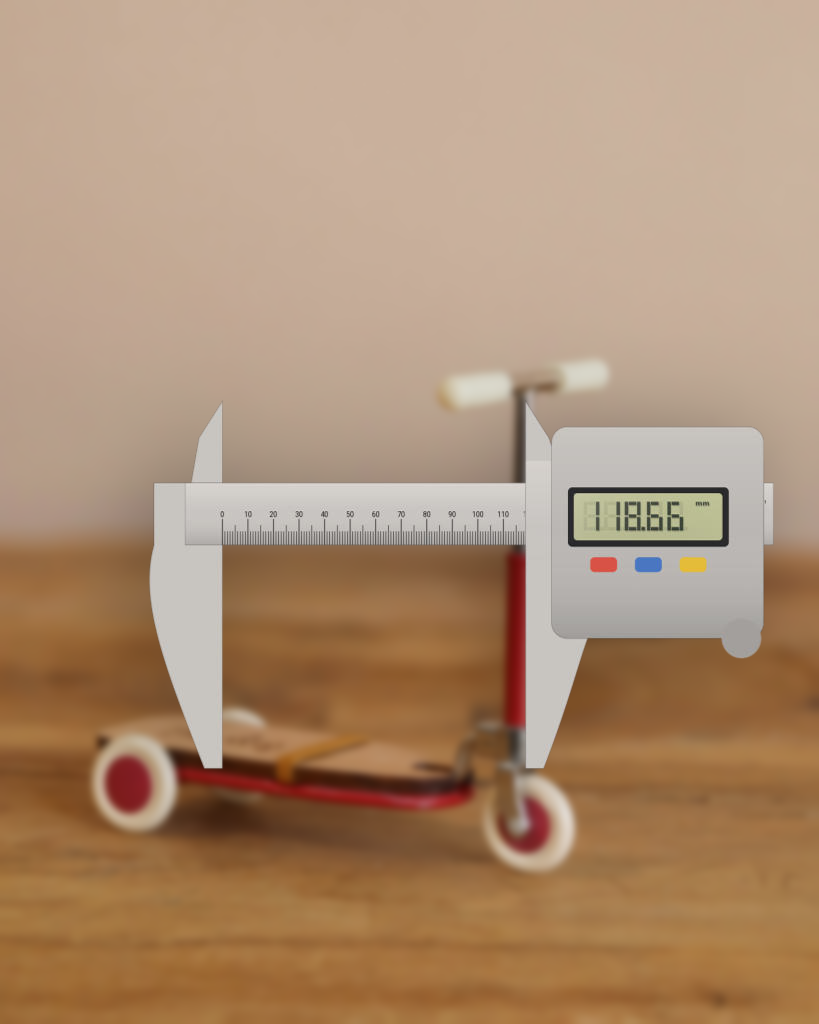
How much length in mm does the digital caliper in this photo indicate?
118.66 mm
